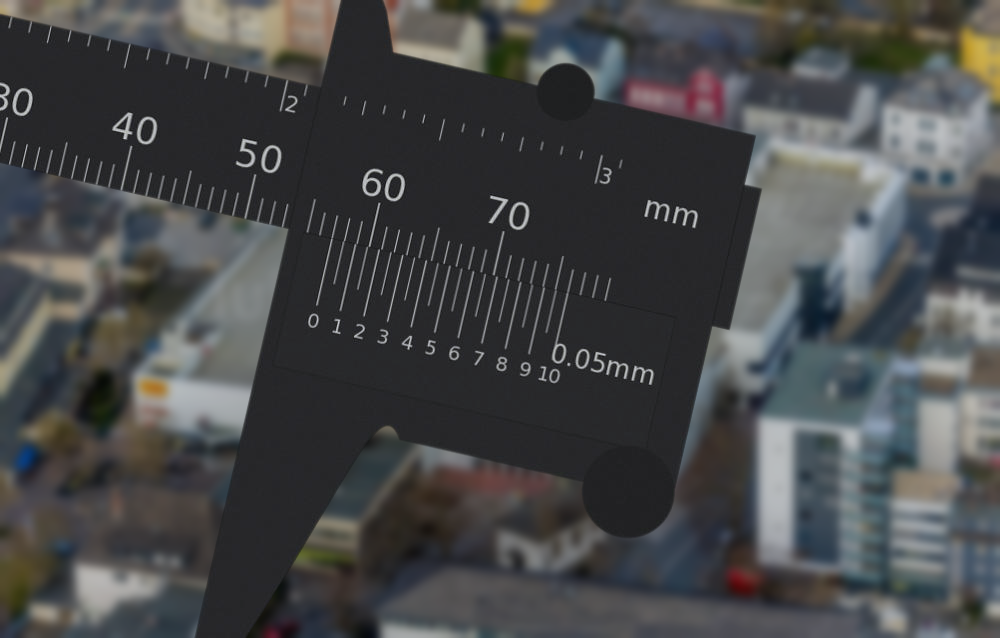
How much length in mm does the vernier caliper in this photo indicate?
57.0 mm
